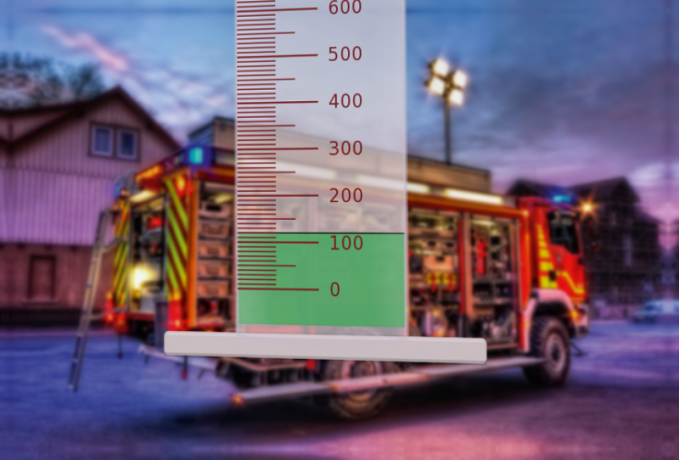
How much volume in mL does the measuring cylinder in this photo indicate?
120 mL
